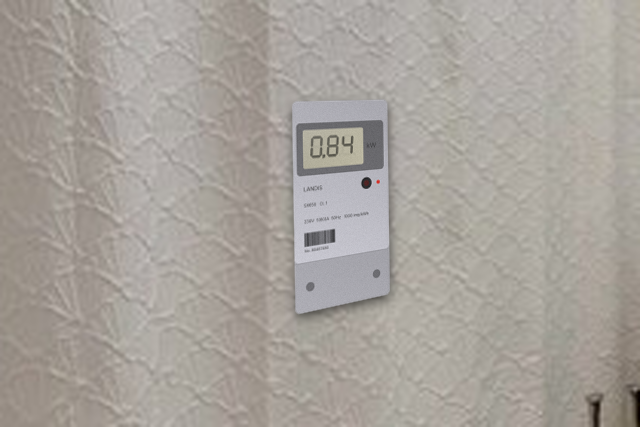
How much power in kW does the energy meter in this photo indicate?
0.84 kW
